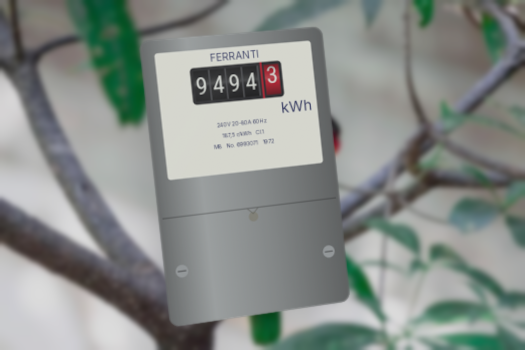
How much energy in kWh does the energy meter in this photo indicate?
9494.3 kWh
